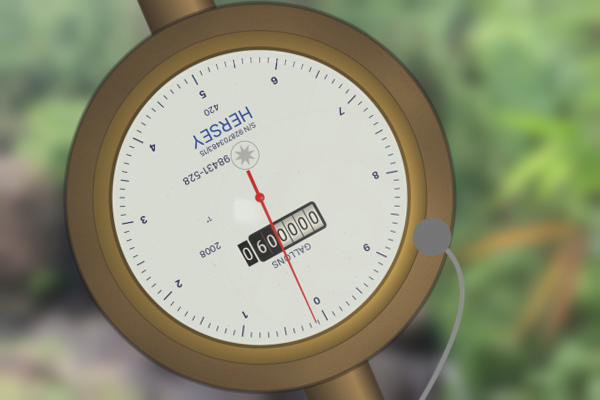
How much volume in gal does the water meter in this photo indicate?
90.1 gal
